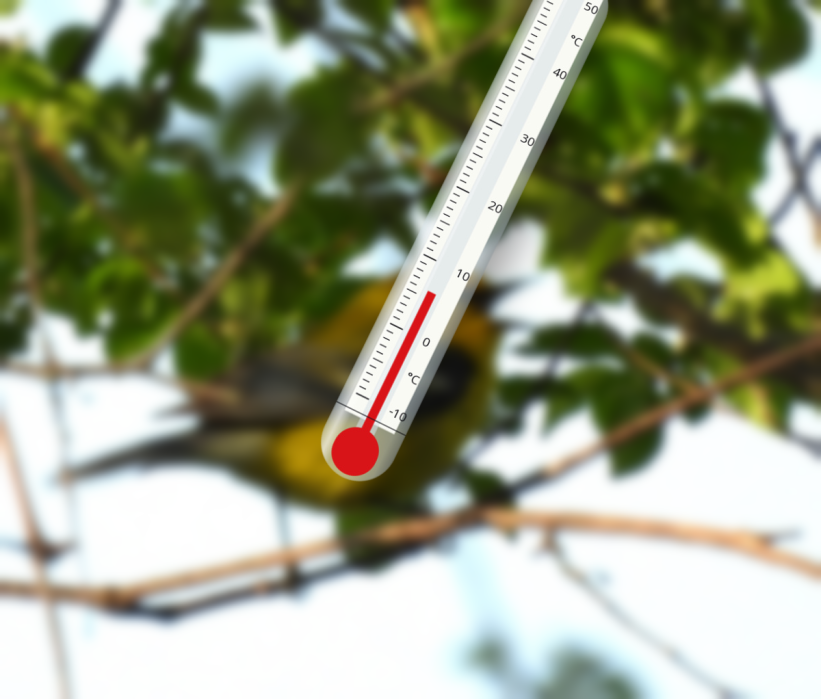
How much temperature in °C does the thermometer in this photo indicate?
6 °C
